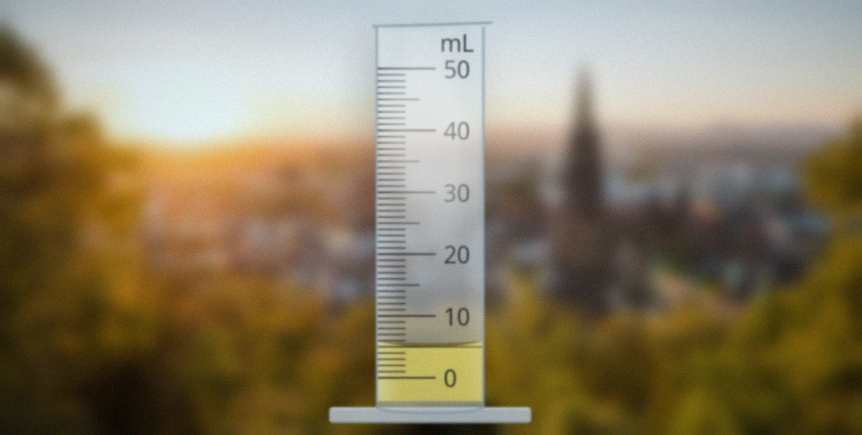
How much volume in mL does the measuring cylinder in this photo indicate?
5 mL
